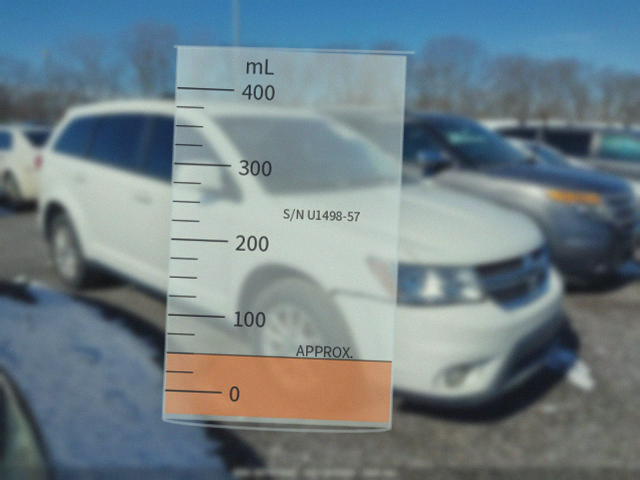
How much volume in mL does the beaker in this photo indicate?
50 mL
